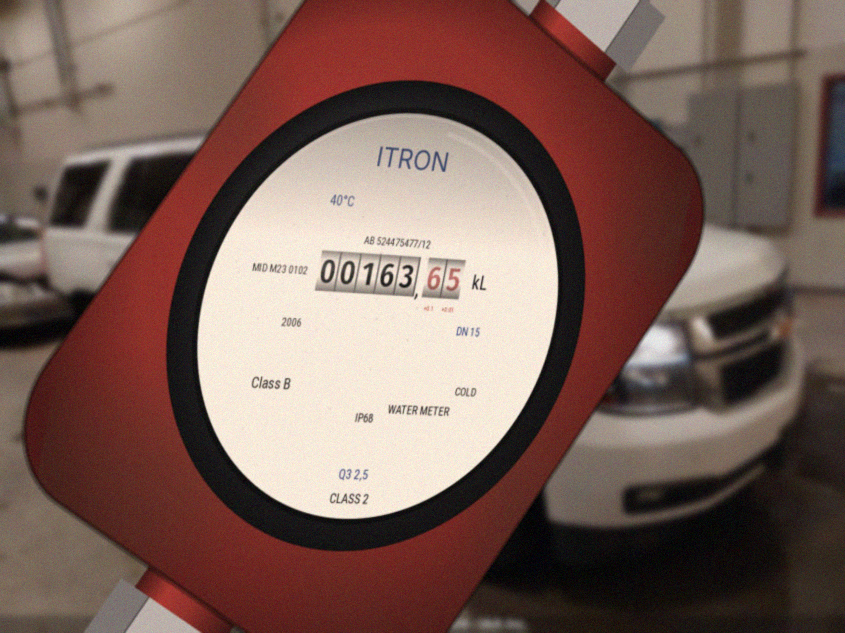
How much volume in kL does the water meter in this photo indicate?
163.65 kL
